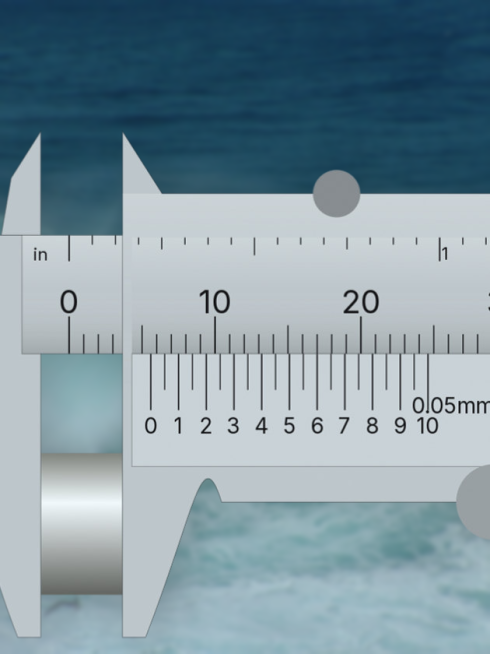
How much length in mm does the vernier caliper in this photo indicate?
5.6 mm
